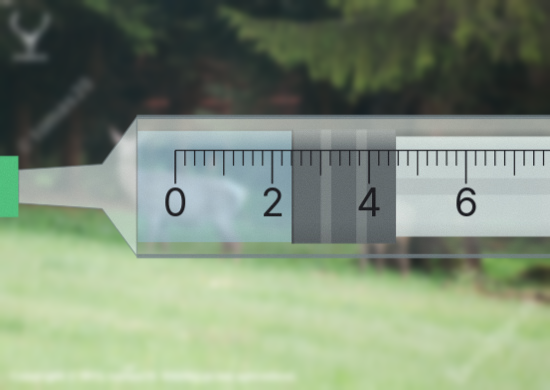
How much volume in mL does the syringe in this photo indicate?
2.4 mL
